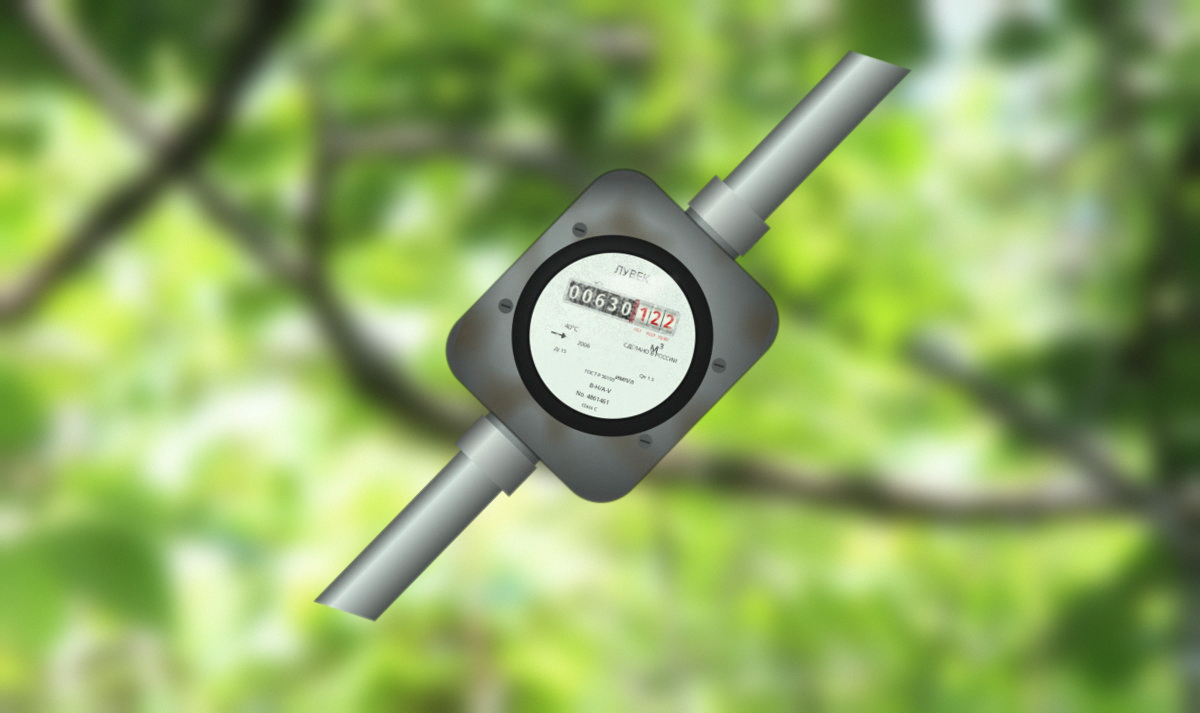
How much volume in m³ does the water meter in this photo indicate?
630.122 m³
